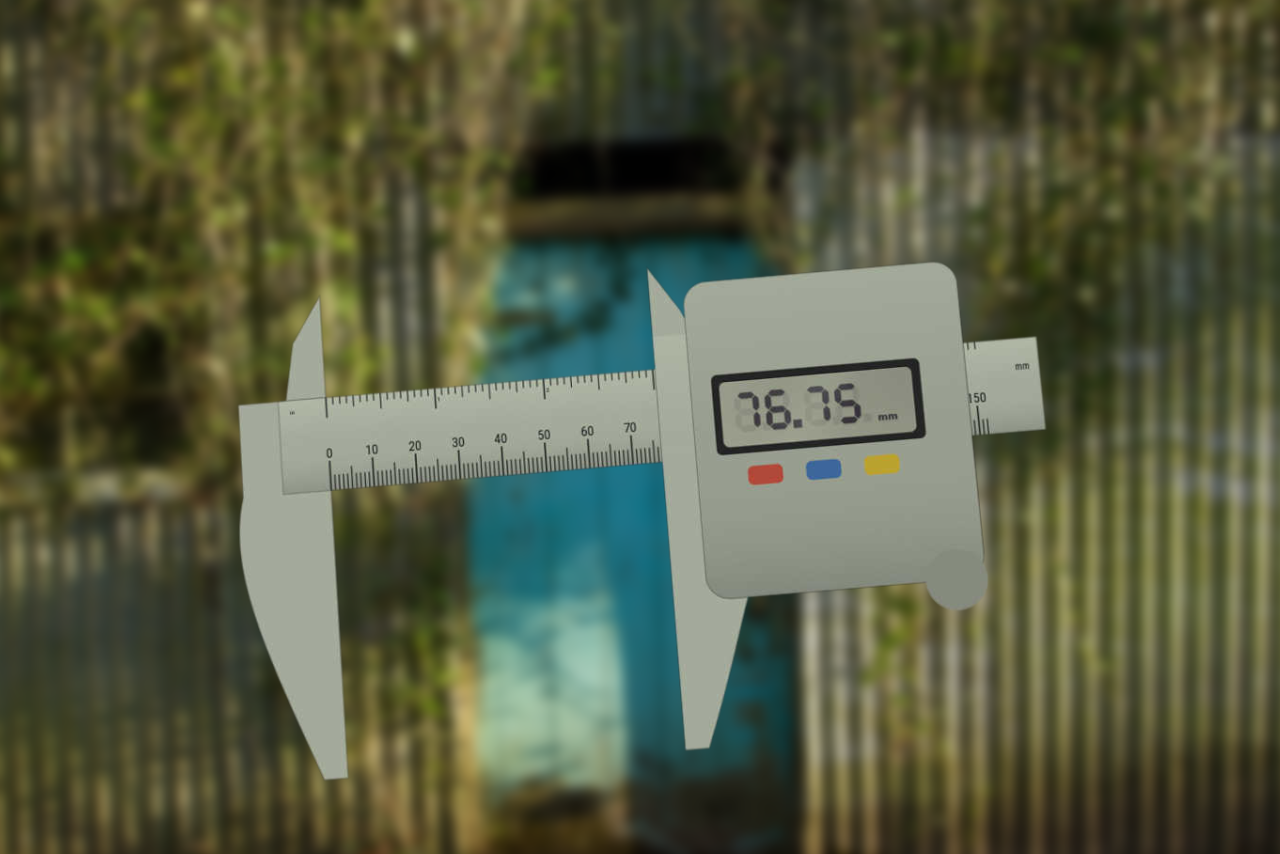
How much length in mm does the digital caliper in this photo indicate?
76.75 mm
